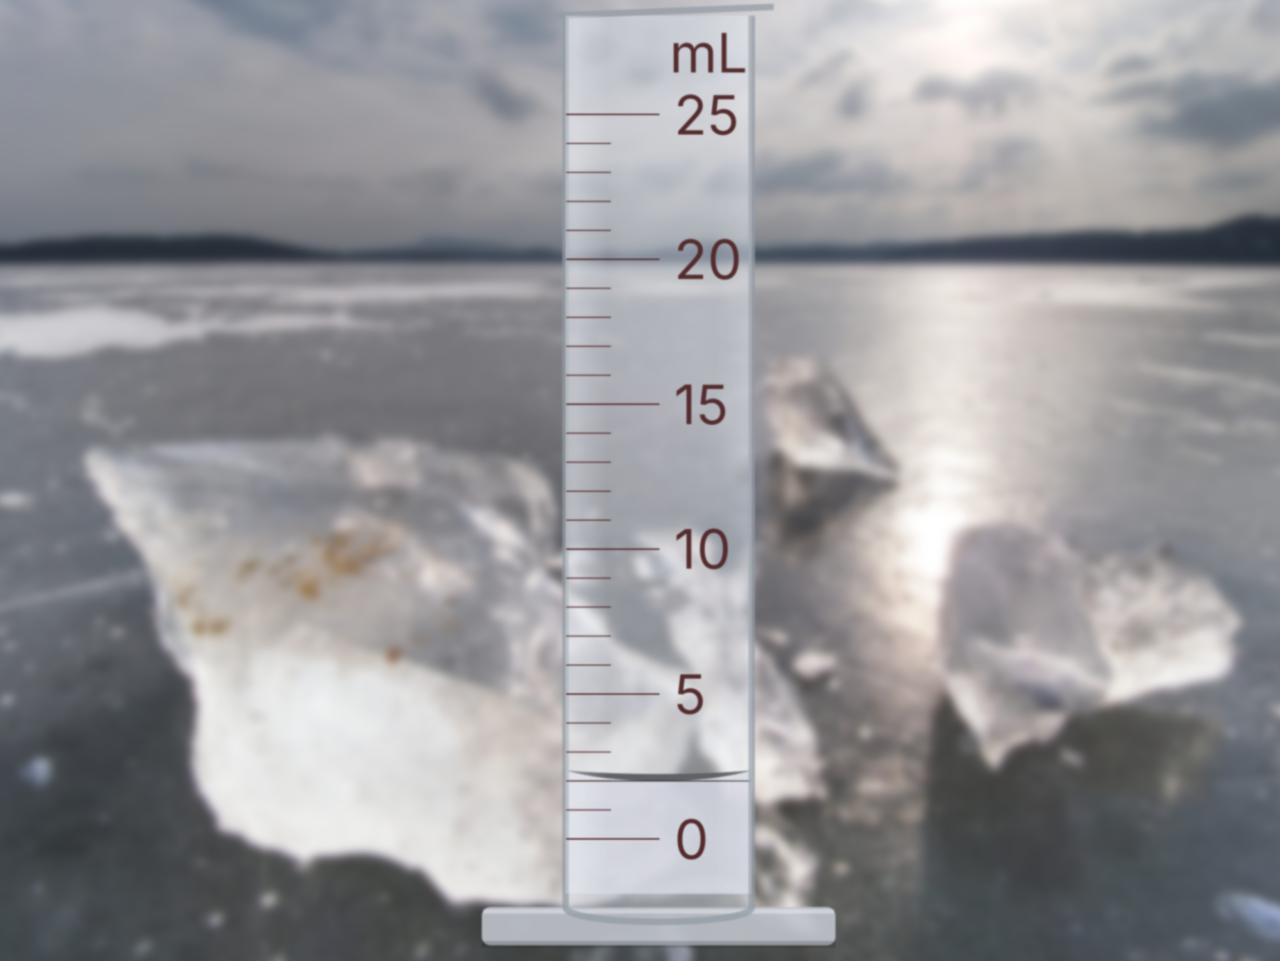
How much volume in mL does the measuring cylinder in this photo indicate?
2 mL
